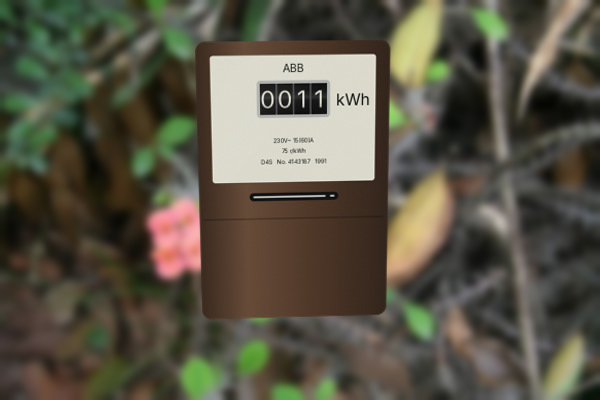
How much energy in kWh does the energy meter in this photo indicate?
11 kWh
